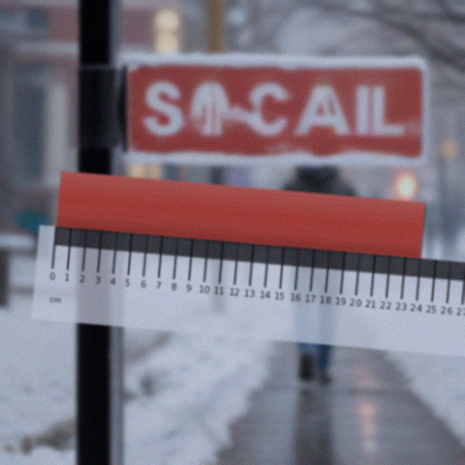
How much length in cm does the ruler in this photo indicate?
24 cm
